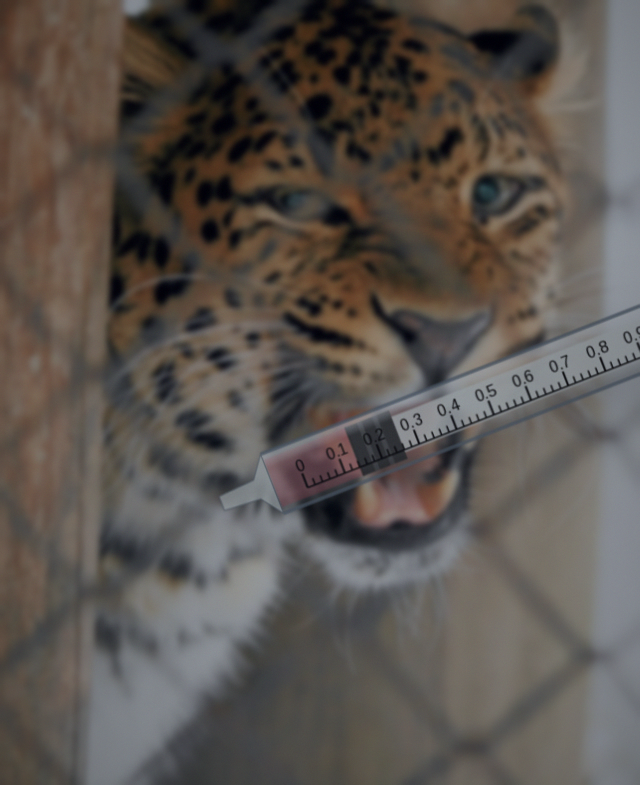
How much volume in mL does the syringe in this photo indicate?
0.14 mL
